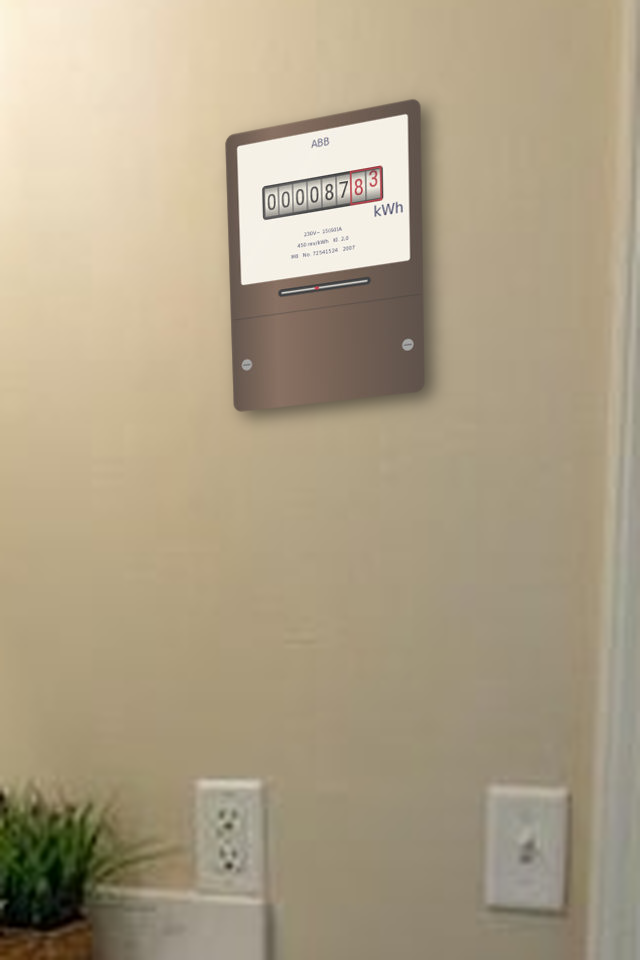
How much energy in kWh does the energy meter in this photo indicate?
87.83 kWh
